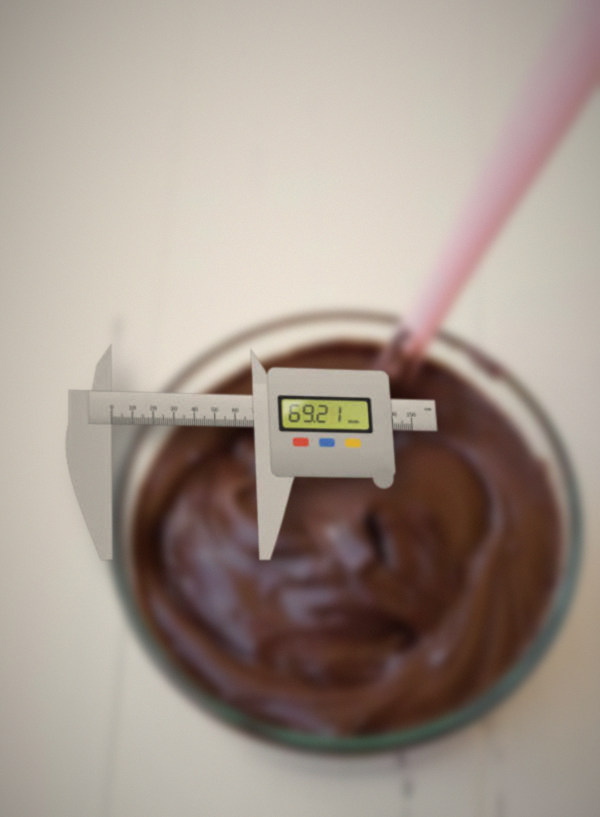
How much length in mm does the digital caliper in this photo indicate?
69.21 mm
